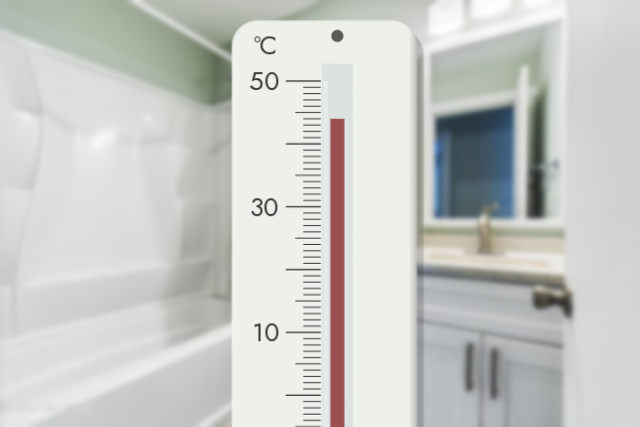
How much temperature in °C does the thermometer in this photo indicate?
44 °C
